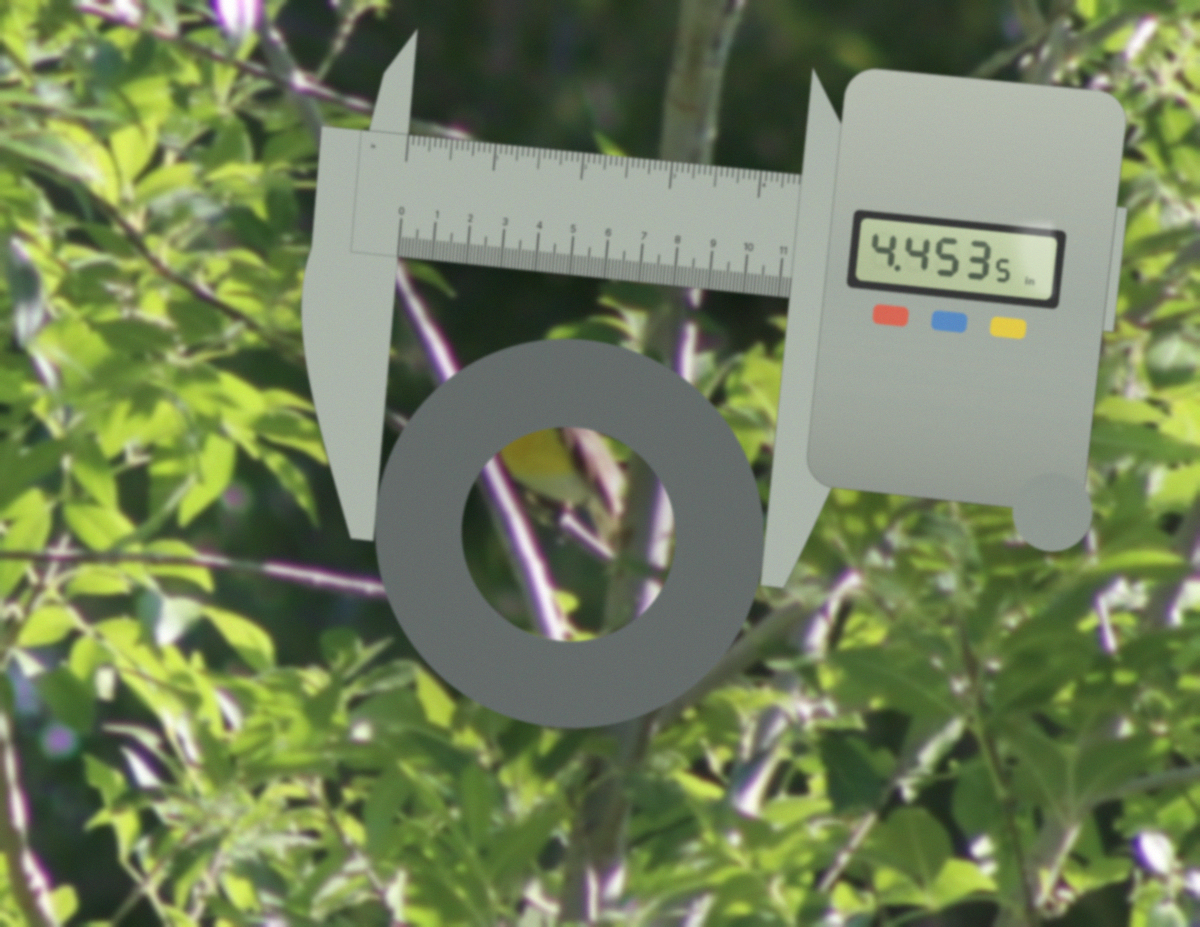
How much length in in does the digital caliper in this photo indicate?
4.4535 in
